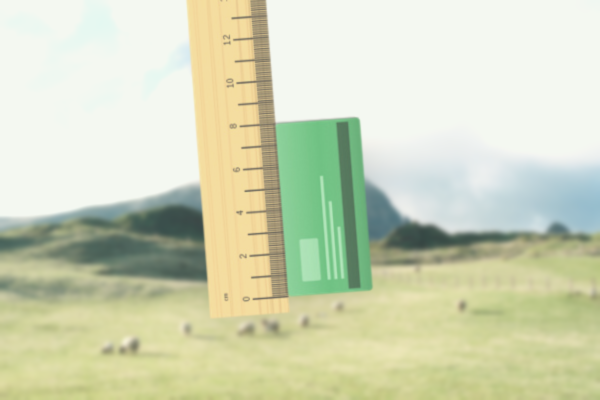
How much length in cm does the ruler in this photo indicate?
8 cm
